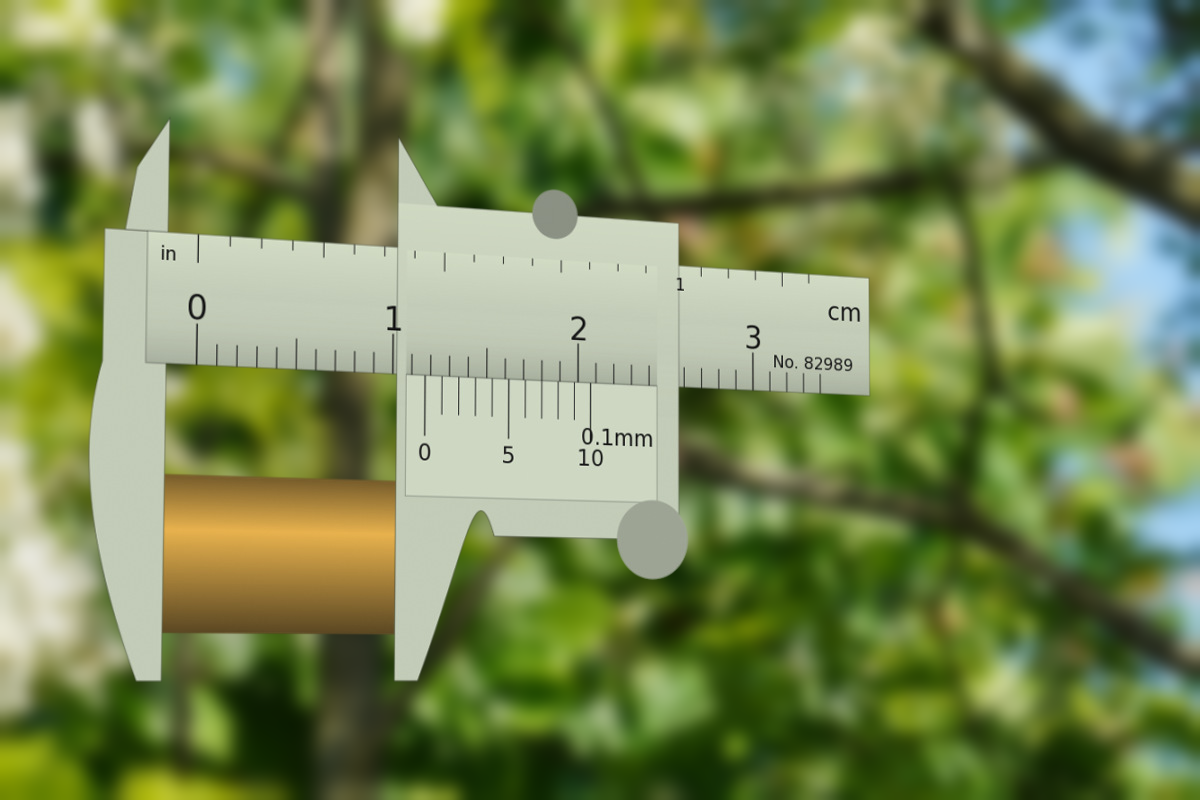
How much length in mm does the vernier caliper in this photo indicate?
11.7 mm
